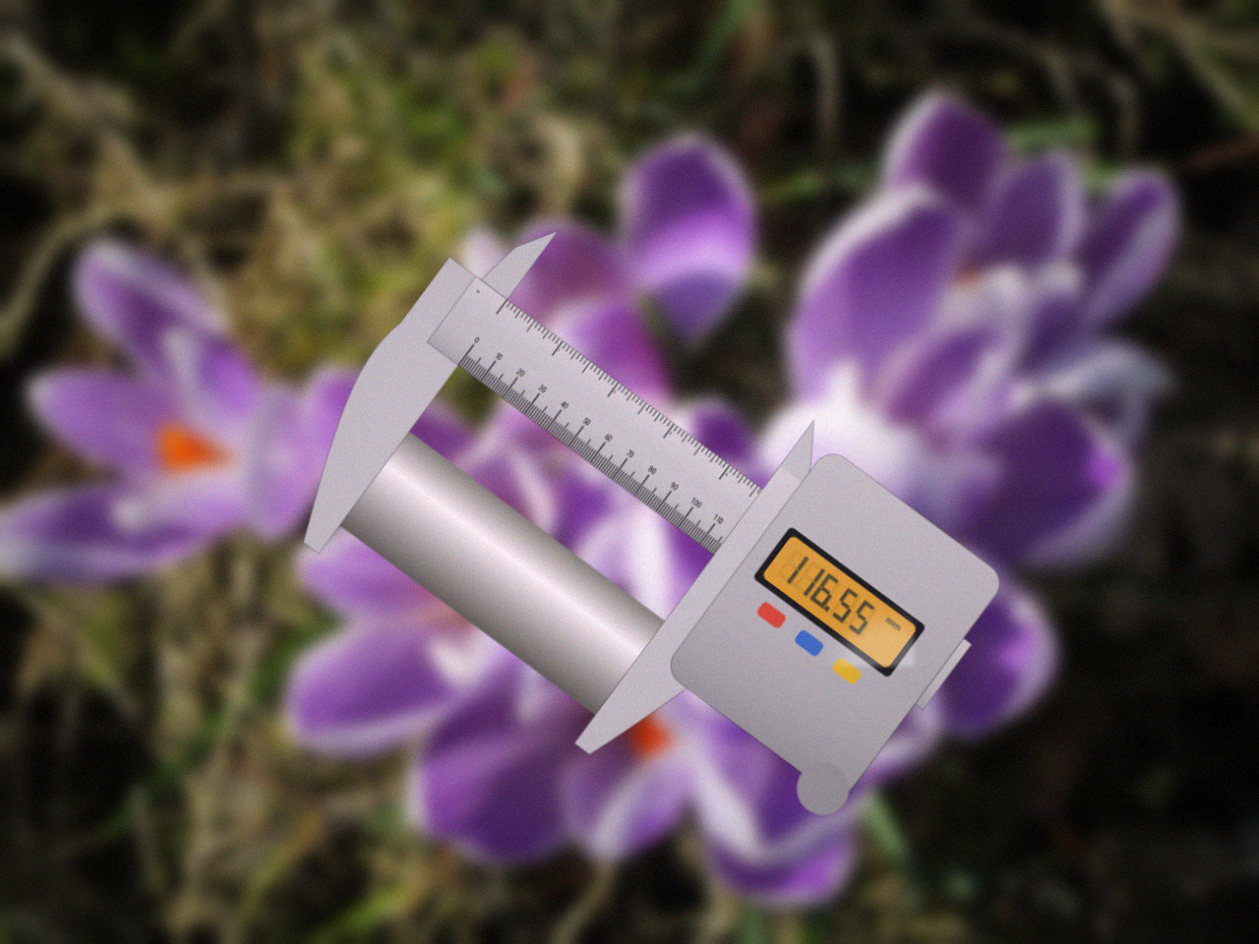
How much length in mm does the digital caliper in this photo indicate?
116.55 mm
